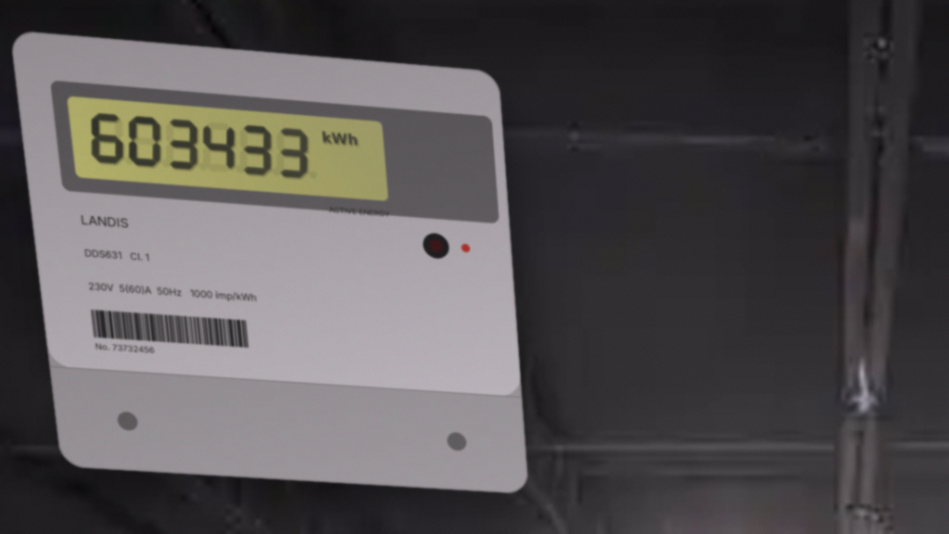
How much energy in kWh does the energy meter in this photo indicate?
603433 kWh
